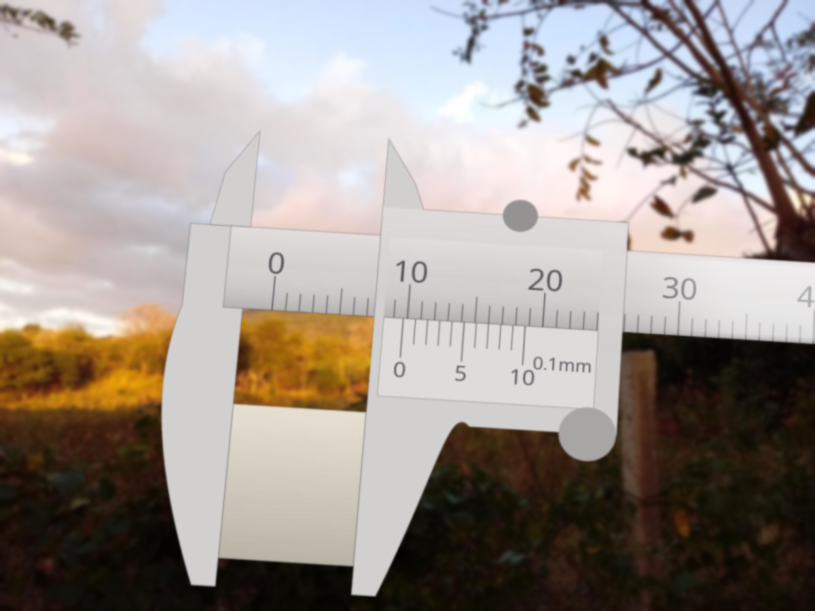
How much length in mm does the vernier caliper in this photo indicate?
9.7 mm
